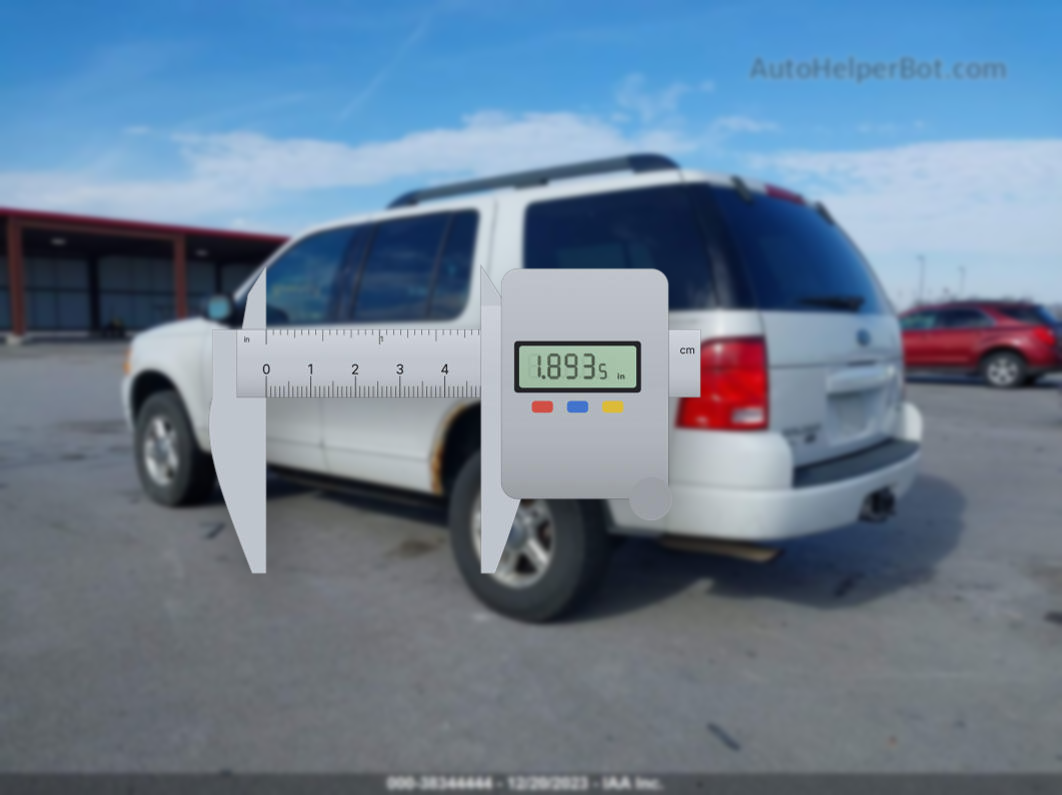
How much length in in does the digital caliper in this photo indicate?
1.8935 in
